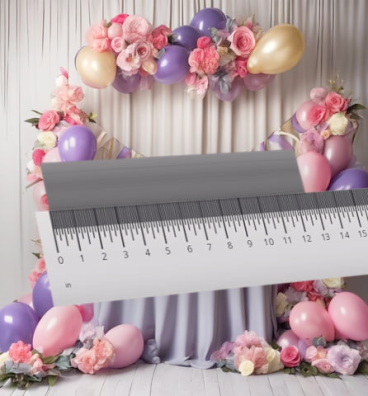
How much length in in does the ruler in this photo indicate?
12.5 in
